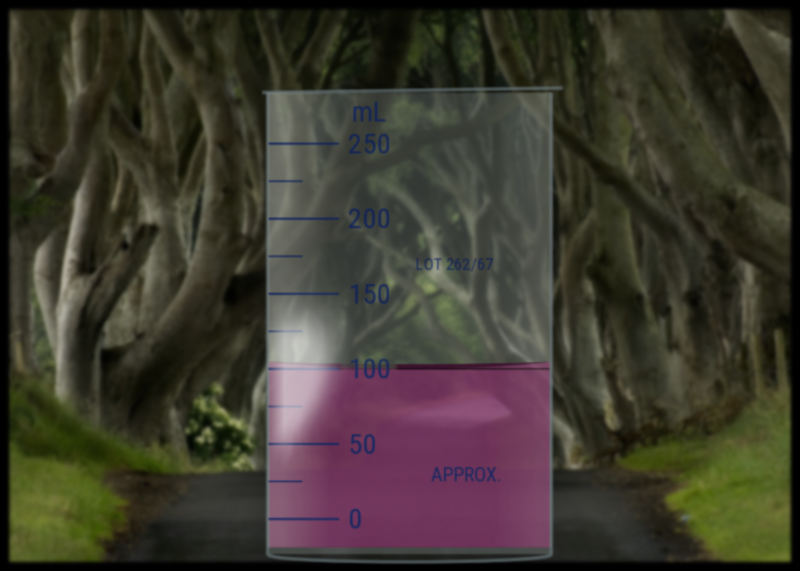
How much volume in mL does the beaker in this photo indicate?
100 mL
